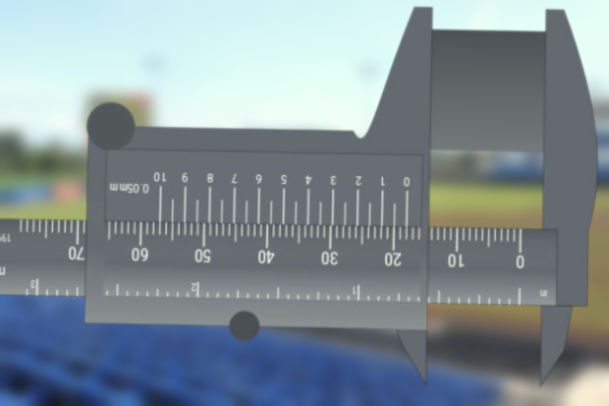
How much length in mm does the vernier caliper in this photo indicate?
18.0 mm
